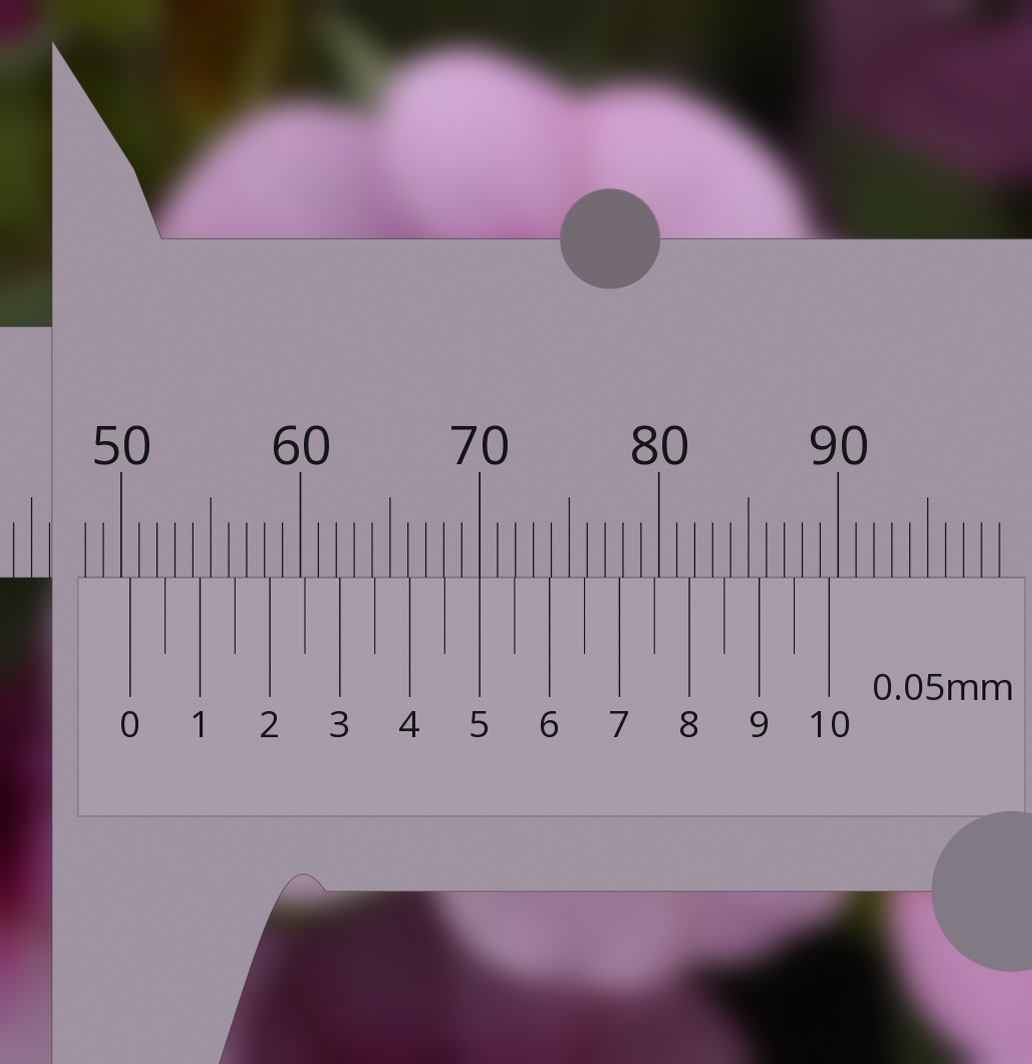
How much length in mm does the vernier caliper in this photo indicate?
50.5 mm
